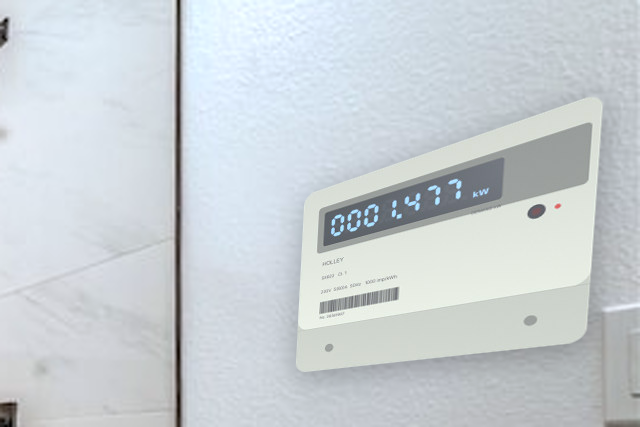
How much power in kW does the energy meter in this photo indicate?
1.477 kW
